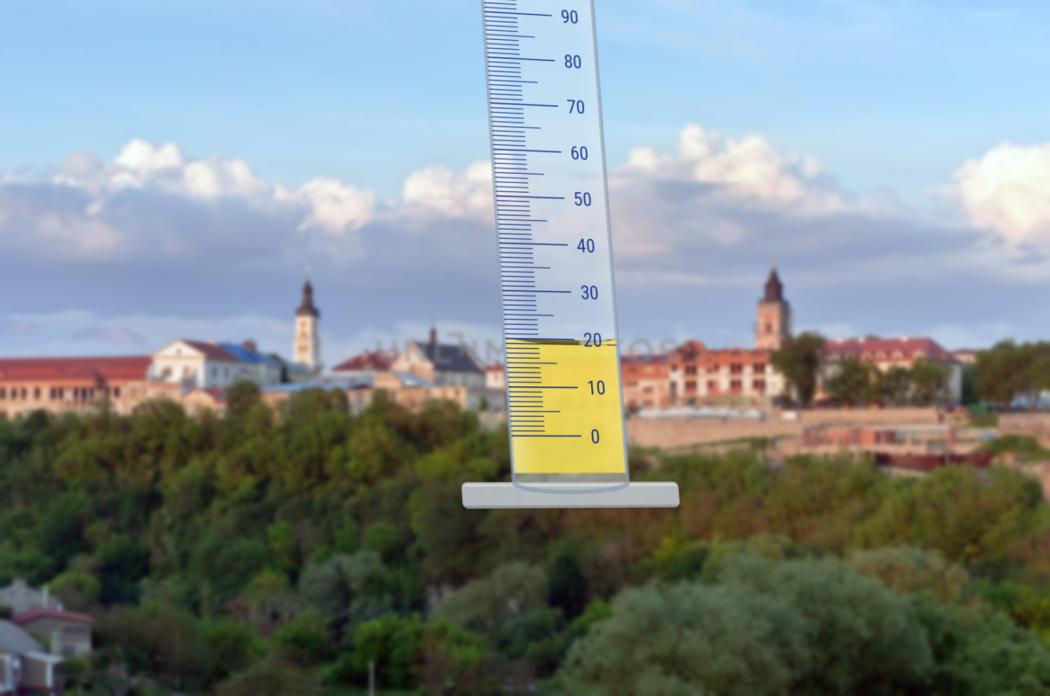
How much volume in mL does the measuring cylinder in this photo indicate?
19 mL
